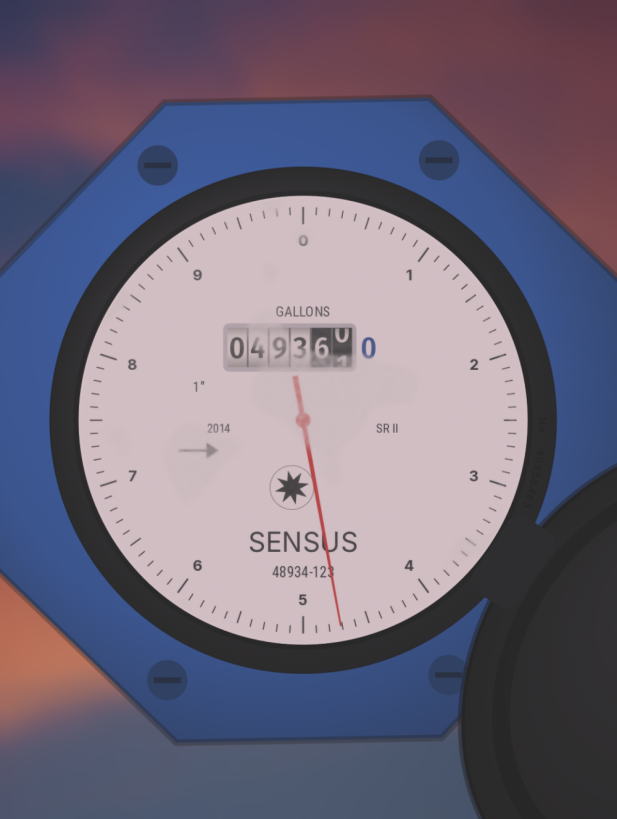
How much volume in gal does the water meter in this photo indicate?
493604.7 gal
